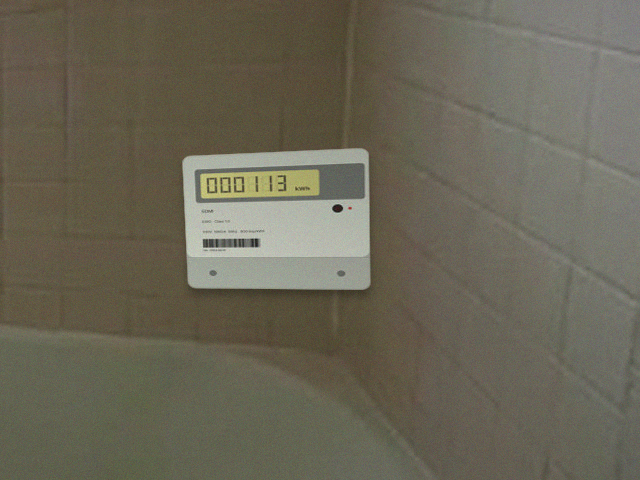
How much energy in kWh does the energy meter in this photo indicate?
113 kWh
